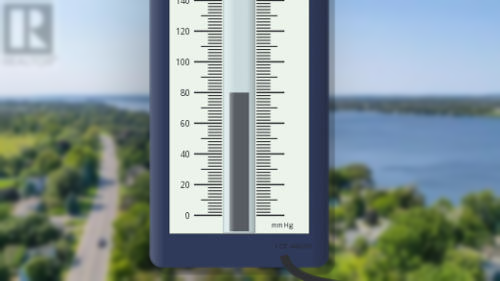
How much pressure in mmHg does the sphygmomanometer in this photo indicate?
80 mmHg
